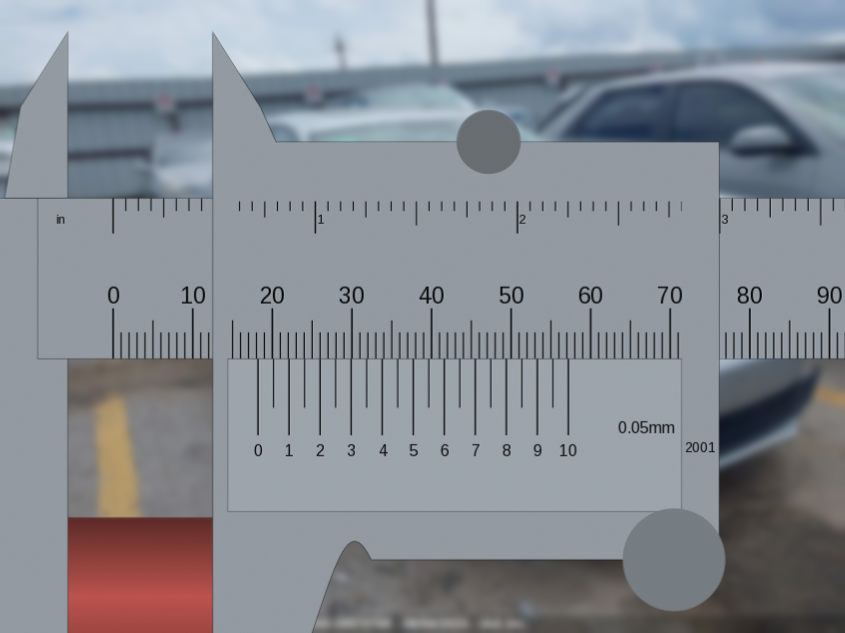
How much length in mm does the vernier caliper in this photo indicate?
18.2 mm
